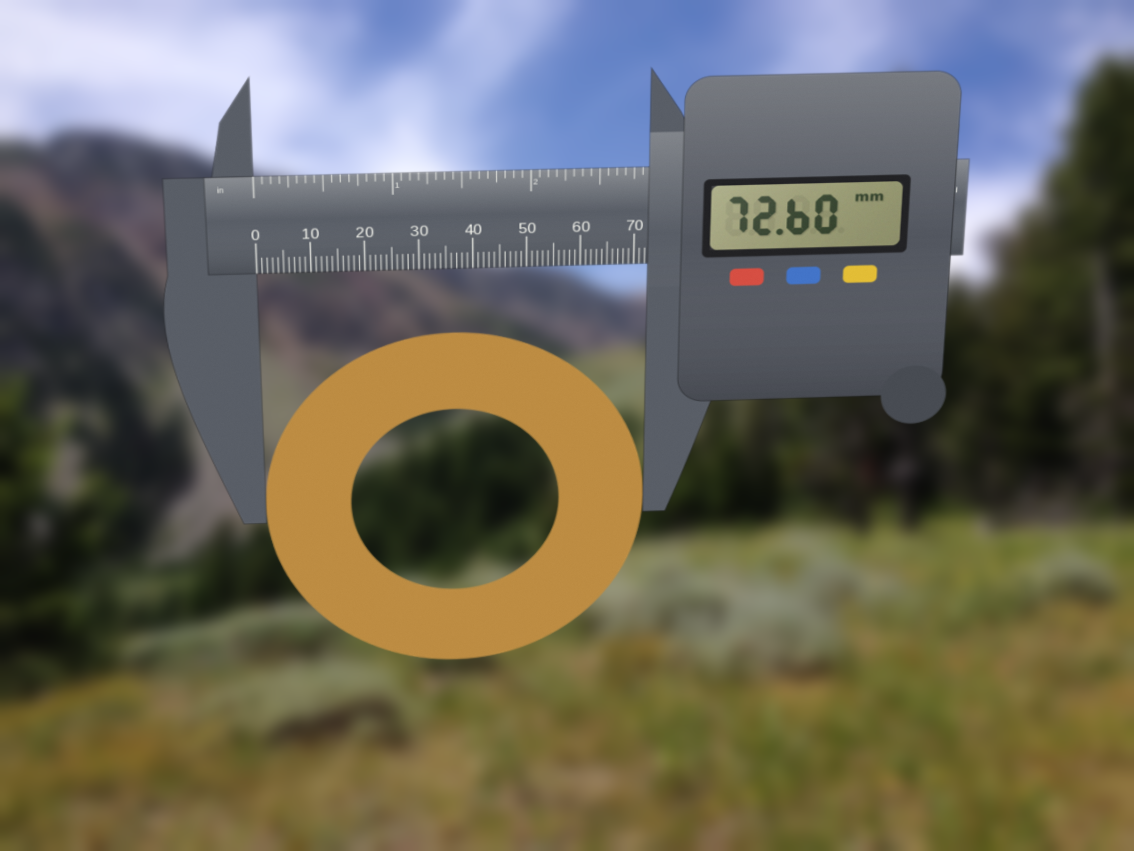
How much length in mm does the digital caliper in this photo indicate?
72.60 mm
